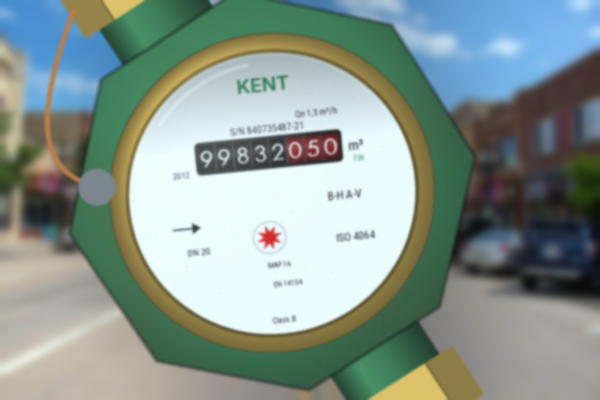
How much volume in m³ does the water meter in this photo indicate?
99832.050 m³
